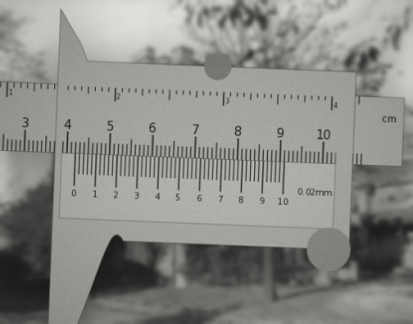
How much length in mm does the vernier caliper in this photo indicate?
42.0 mm
